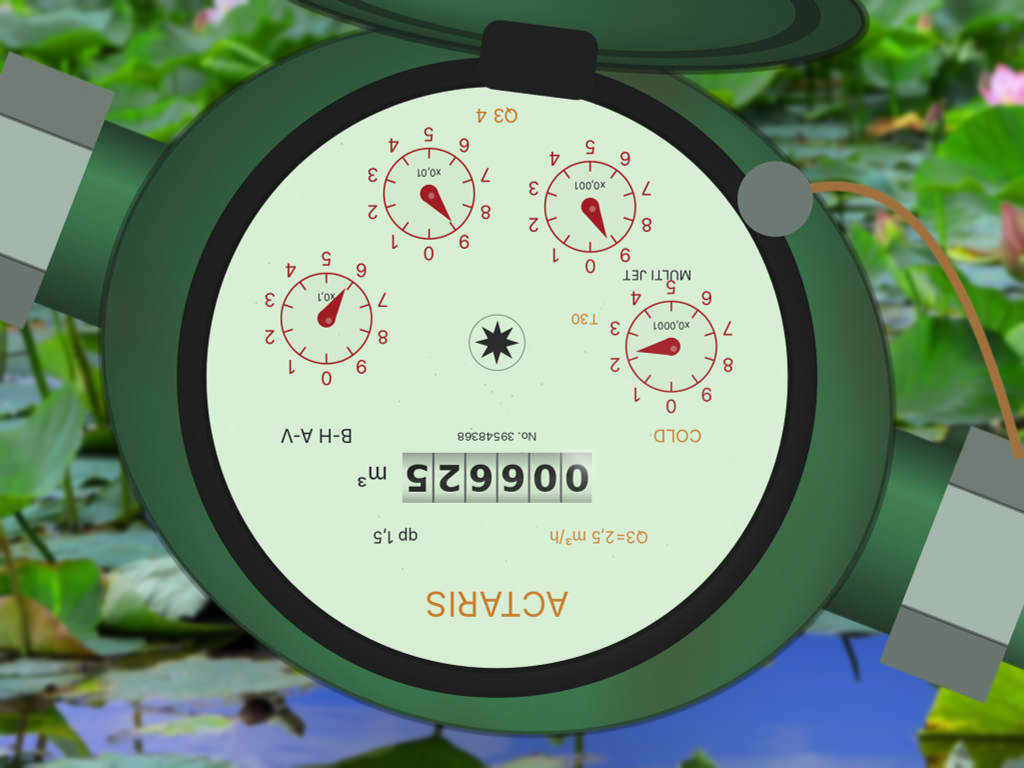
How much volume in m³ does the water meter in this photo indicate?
6625.5892 m³
